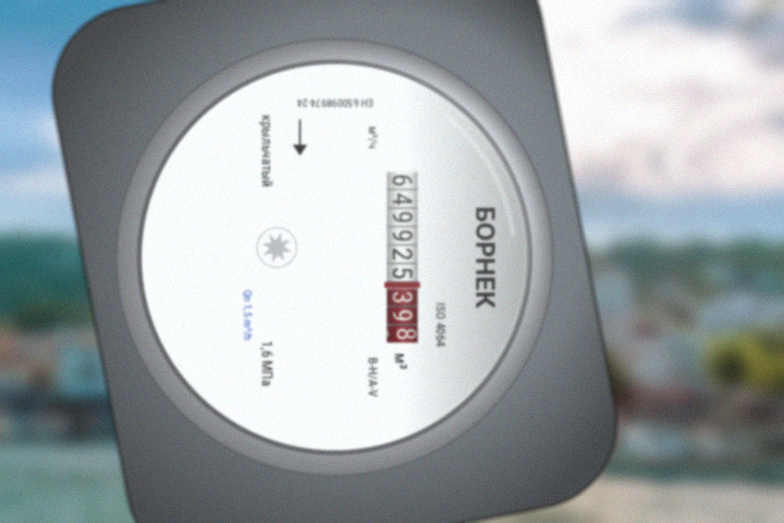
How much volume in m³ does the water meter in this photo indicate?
649925.398 m³
